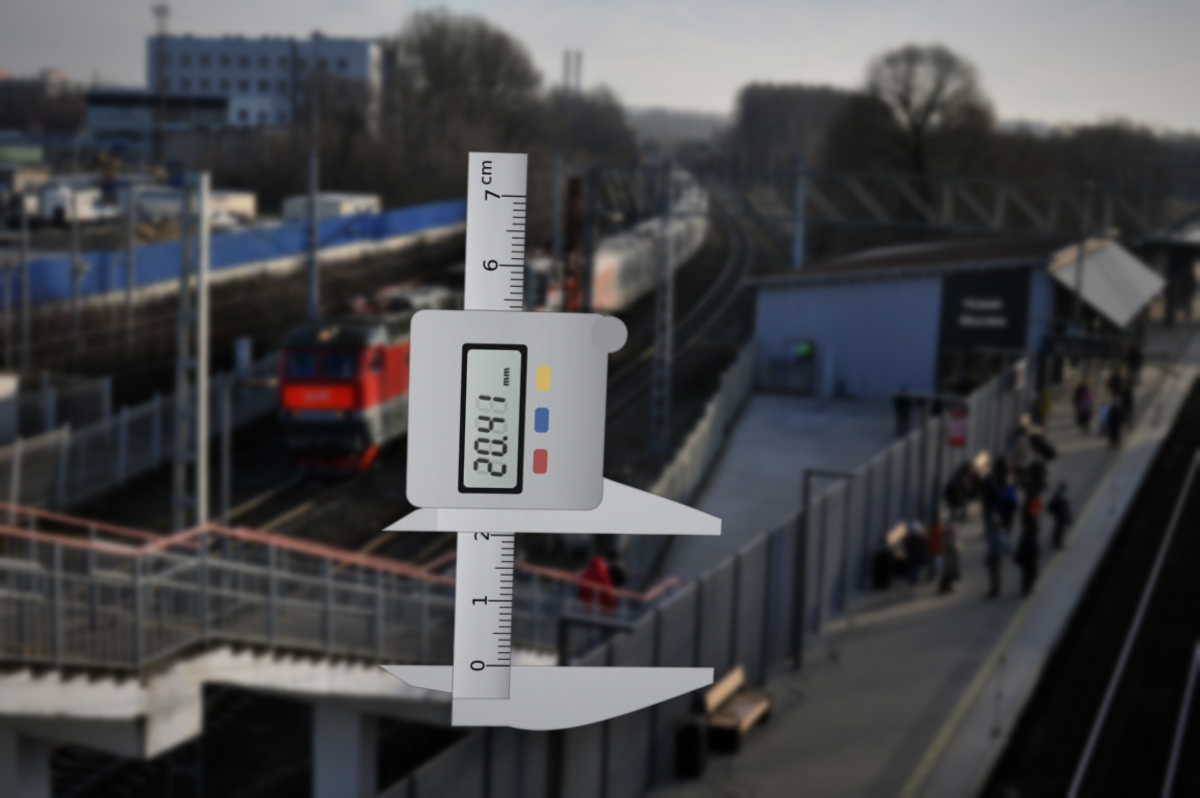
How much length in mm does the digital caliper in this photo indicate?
20.41 mm
